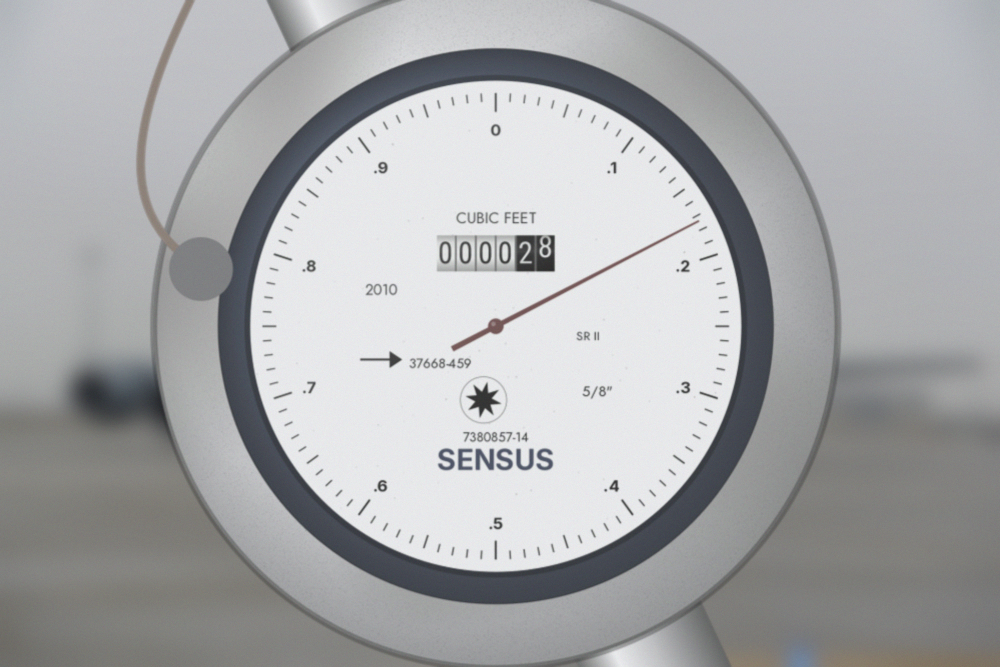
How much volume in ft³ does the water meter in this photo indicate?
28.17 ft³
